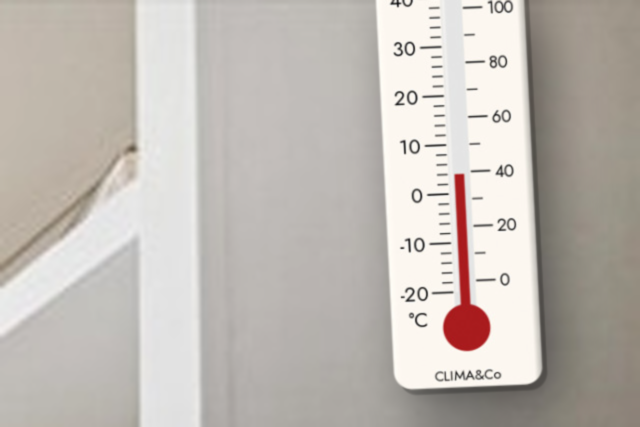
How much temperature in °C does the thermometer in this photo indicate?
4 °C
